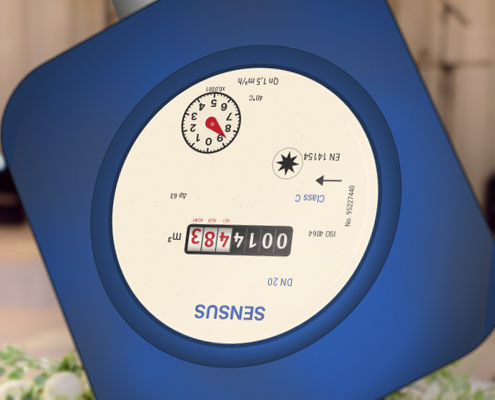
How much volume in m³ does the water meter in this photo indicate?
14.4828 m³
